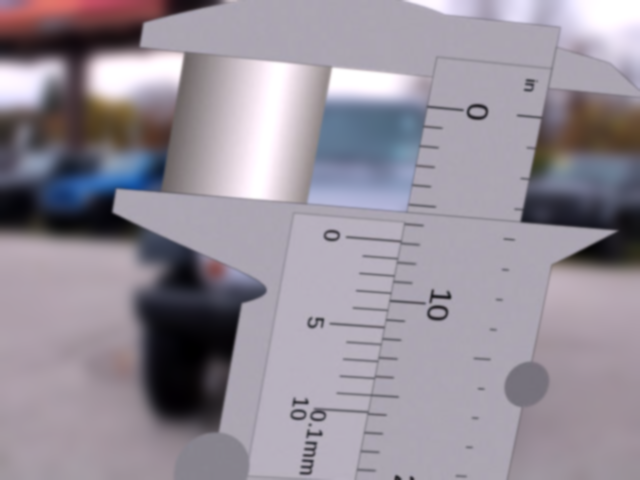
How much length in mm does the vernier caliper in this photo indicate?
6.9 mm
